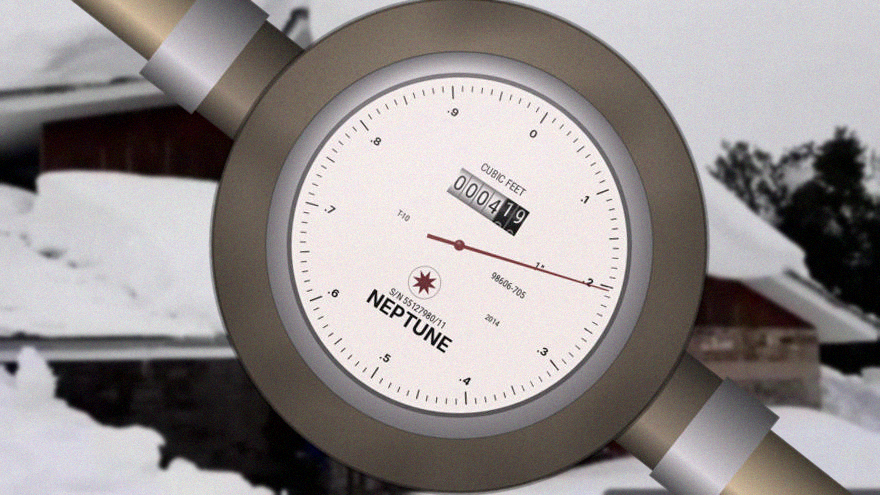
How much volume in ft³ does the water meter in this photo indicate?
419.20 ft³
